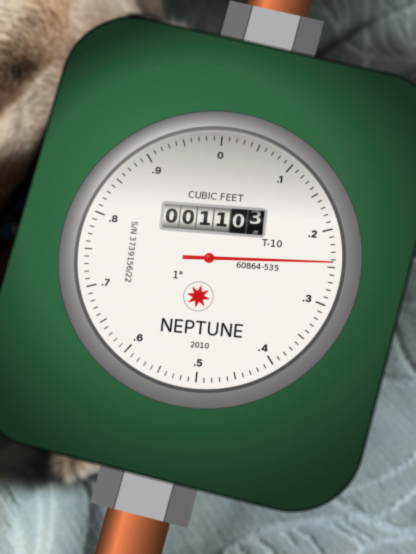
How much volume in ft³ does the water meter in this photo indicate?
1103.24 ft³
